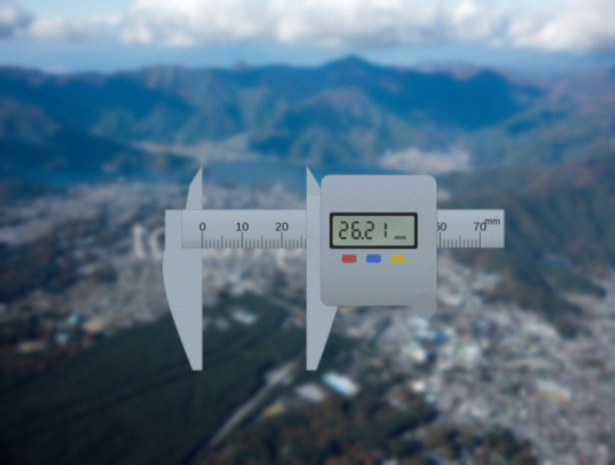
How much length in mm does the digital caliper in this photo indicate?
26.21 mm
